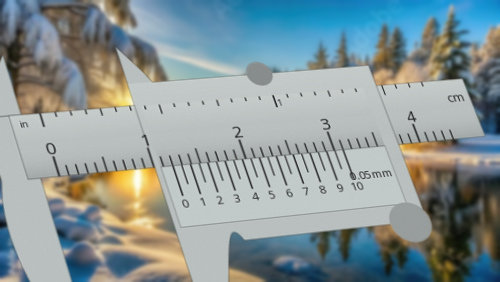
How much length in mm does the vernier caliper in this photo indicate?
12.0 mm
